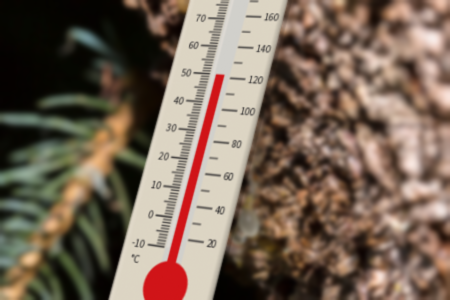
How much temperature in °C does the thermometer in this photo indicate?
50 °C
